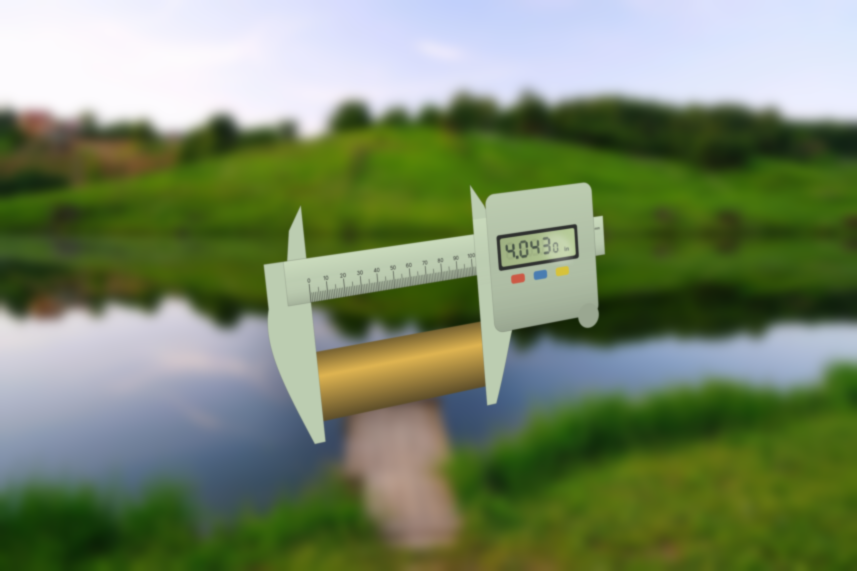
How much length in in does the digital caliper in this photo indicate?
4.0430 in
